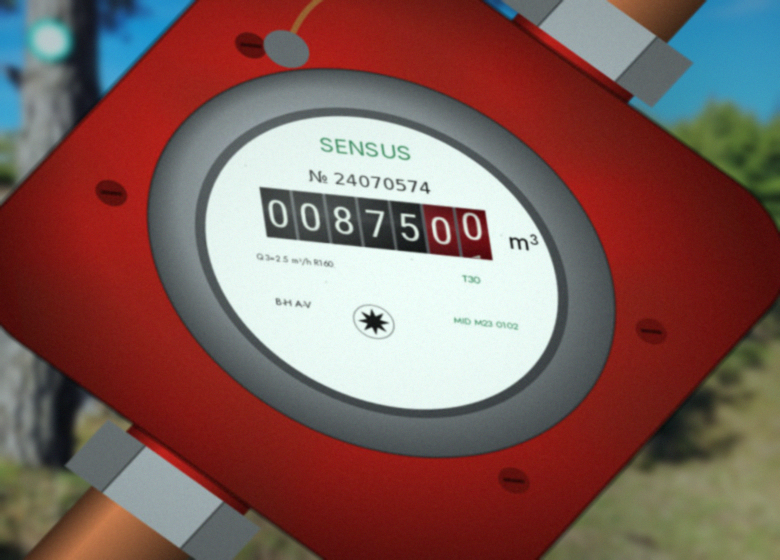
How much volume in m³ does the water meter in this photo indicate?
875.00 m³
